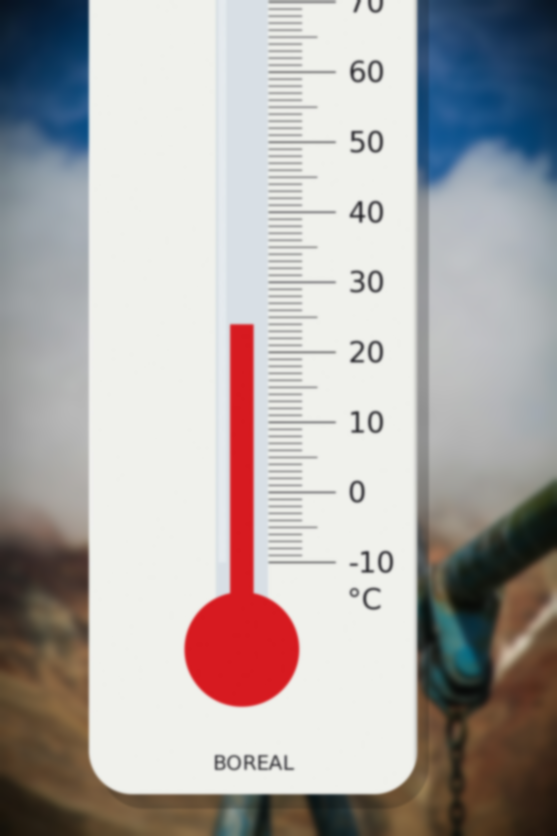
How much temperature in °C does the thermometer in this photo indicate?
24 °C
